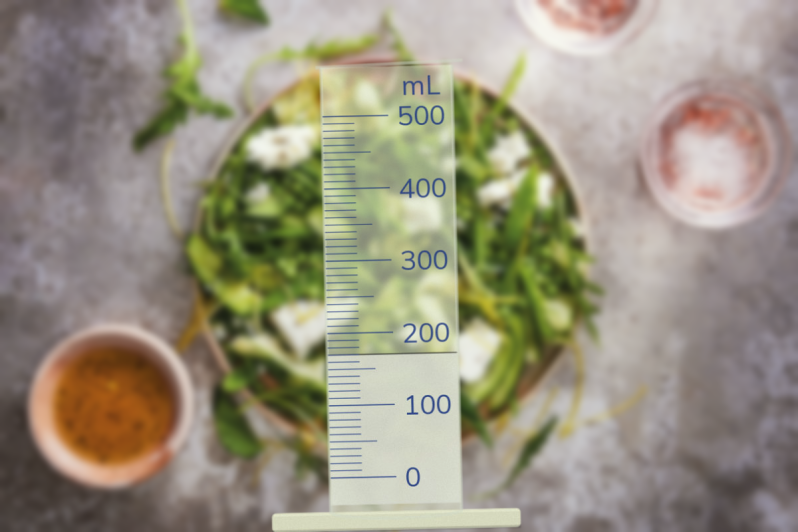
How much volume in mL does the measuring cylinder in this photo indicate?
170 mL
